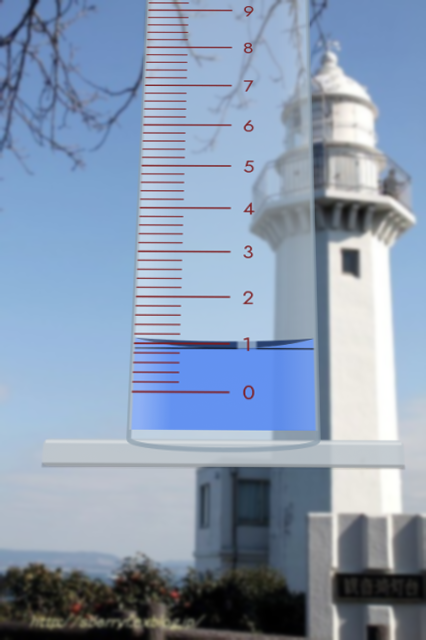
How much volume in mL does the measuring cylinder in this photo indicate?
0.9 mL
